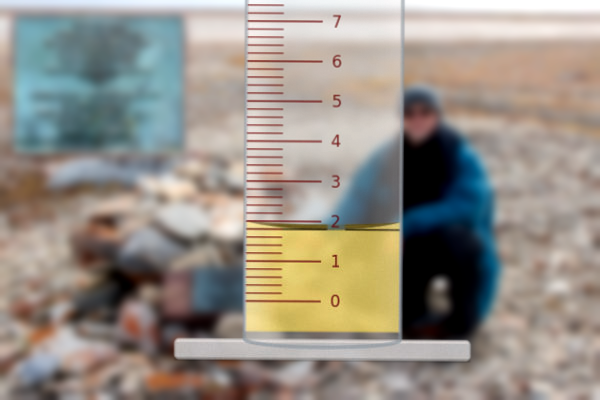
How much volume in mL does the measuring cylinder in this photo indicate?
1.8 mL
